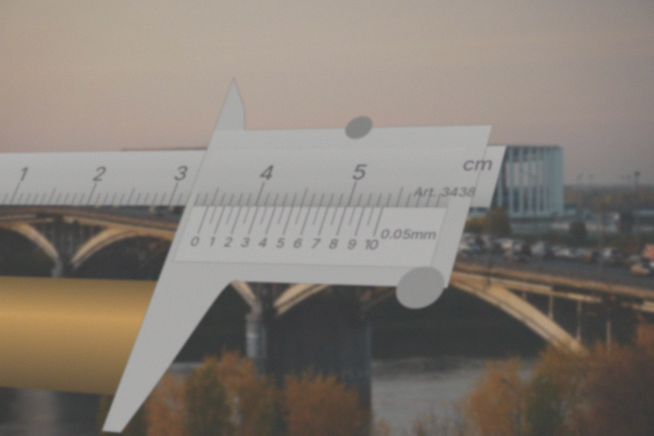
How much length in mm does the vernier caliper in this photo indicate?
34.6 mm
